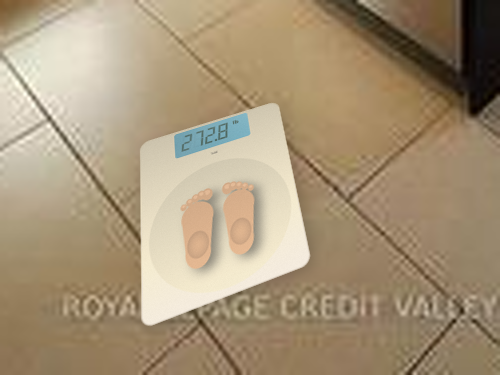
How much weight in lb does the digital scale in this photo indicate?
272.8 lb
